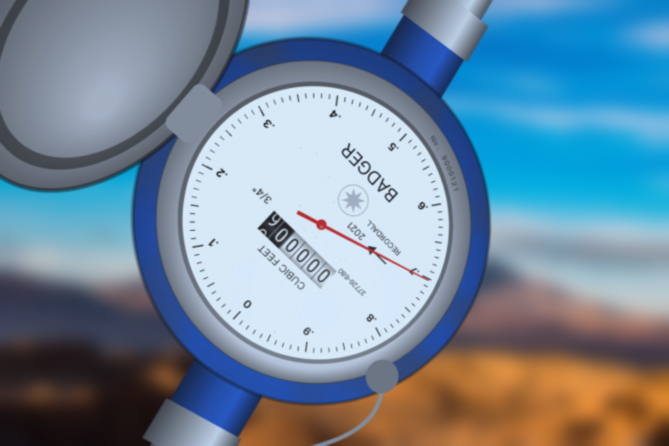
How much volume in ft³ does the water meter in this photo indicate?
5.70 ft³
